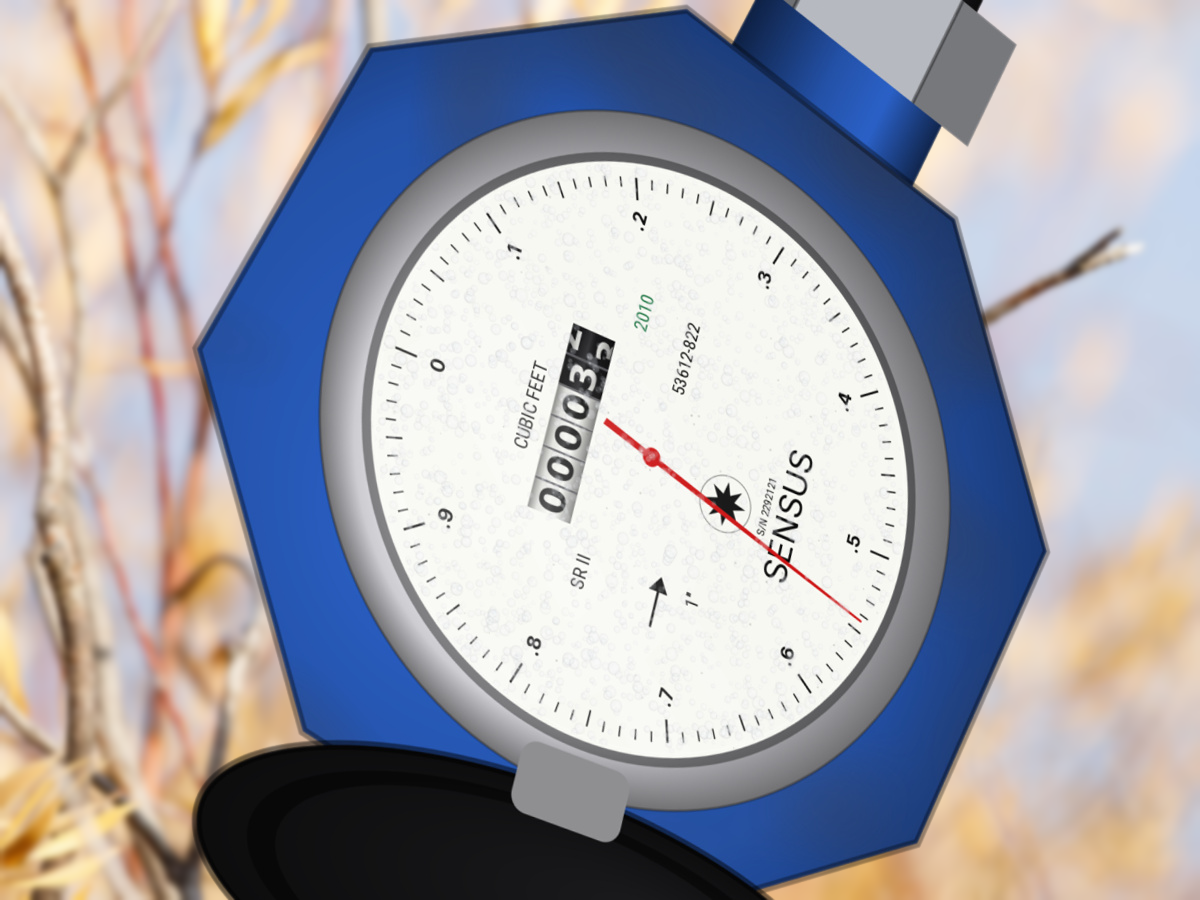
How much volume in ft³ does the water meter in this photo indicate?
32.54 ft³
